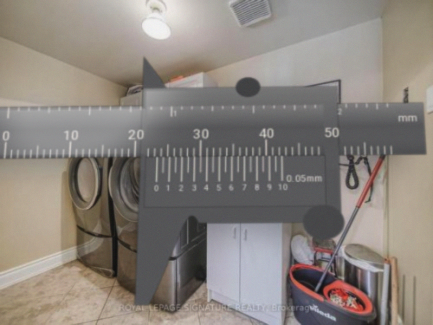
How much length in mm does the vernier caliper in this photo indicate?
23.4 mm
